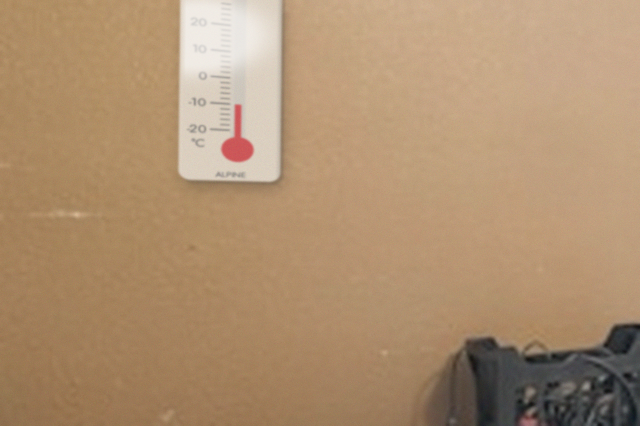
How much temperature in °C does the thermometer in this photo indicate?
-10 °C
